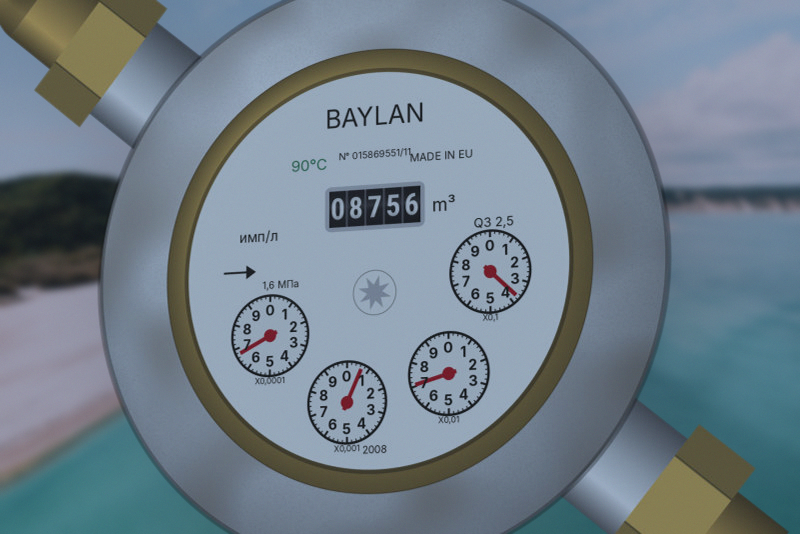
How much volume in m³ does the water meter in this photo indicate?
8756.3706 m³
